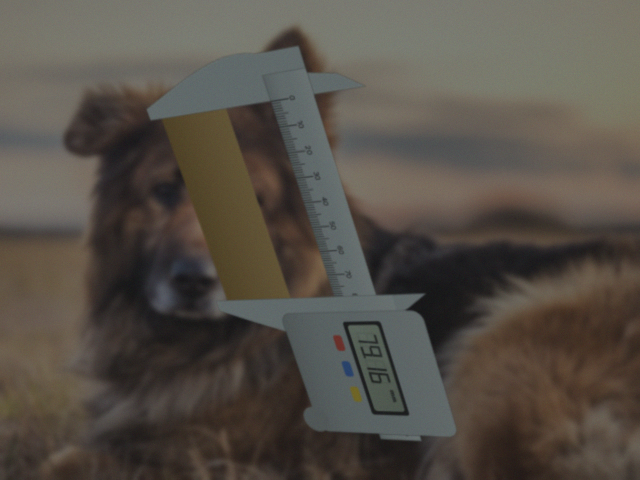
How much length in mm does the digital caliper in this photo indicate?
79.16 mm
